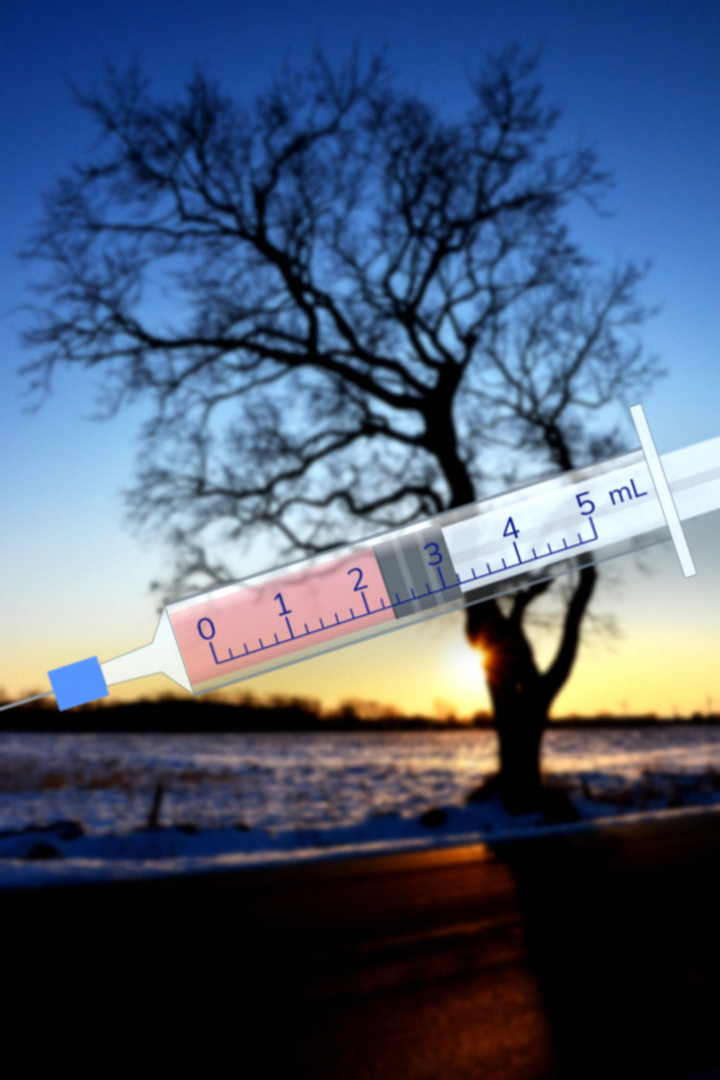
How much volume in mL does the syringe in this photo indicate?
2.3 mL
